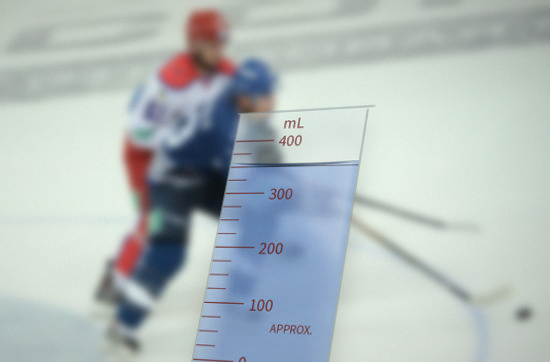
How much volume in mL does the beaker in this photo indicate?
350 mL
